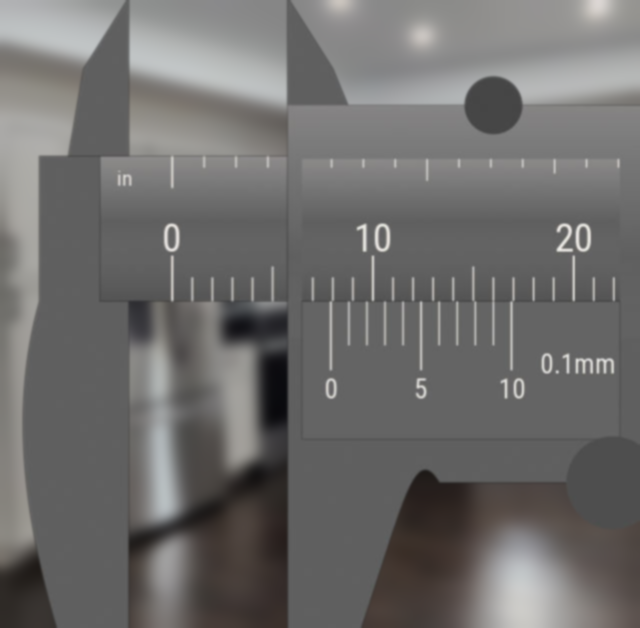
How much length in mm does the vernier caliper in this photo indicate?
7.9 mm
